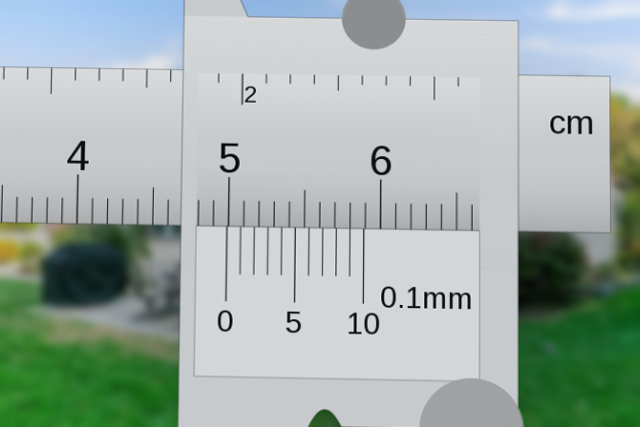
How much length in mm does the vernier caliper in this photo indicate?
49.9 mm
